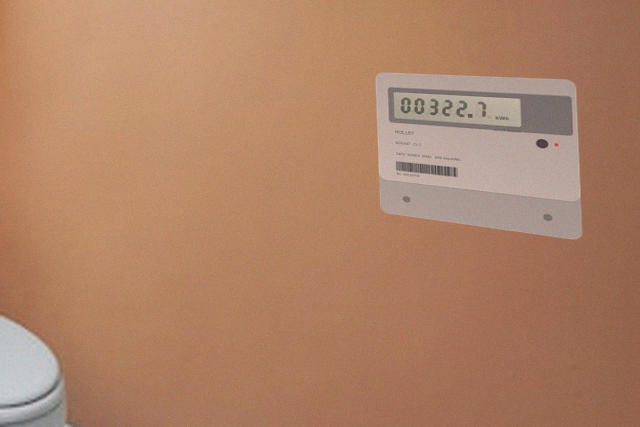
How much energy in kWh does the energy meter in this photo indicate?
322.7 kWh
